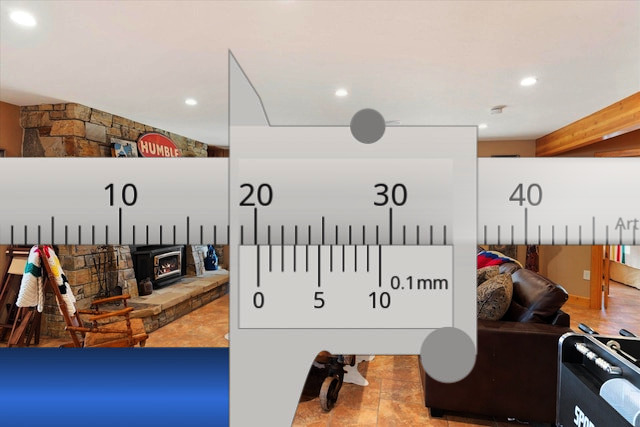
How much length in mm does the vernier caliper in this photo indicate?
20.2 mm
